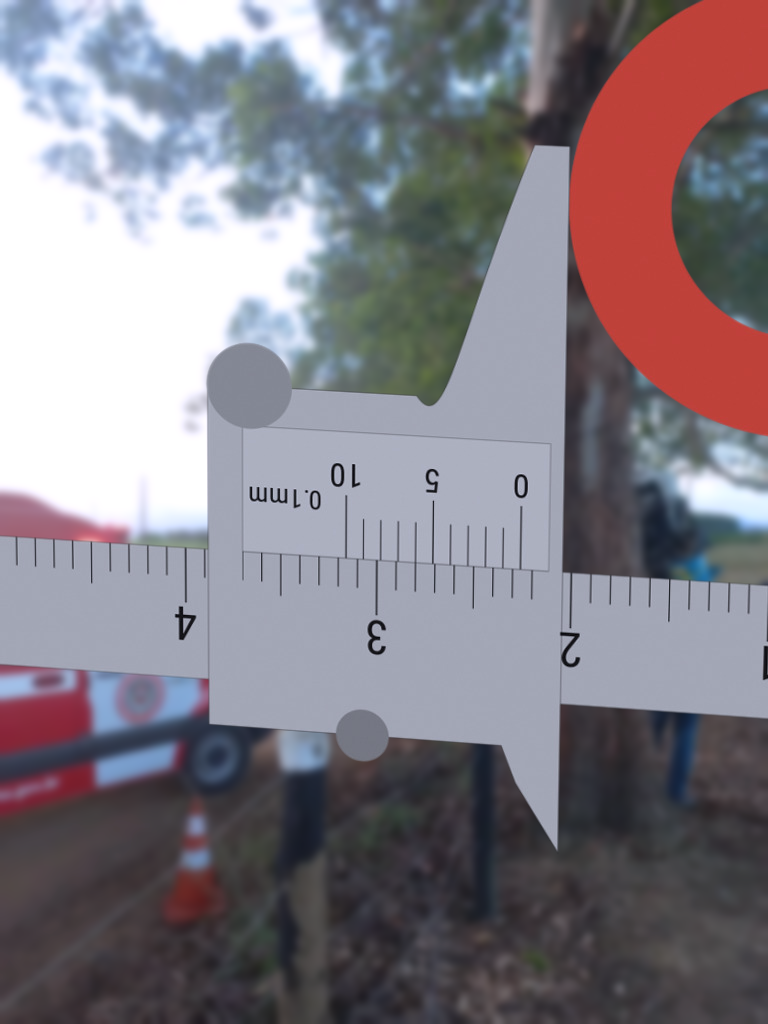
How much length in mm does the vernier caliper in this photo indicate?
22.6 mm
